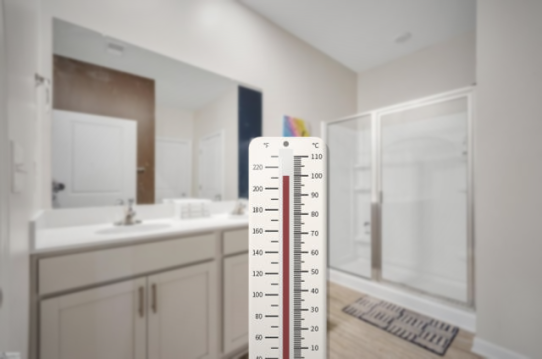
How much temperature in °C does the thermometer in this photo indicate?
100 °C
